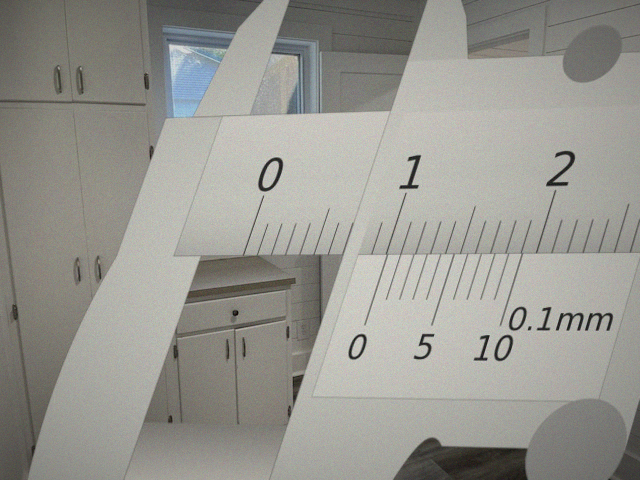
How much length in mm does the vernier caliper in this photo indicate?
10.1 mm
